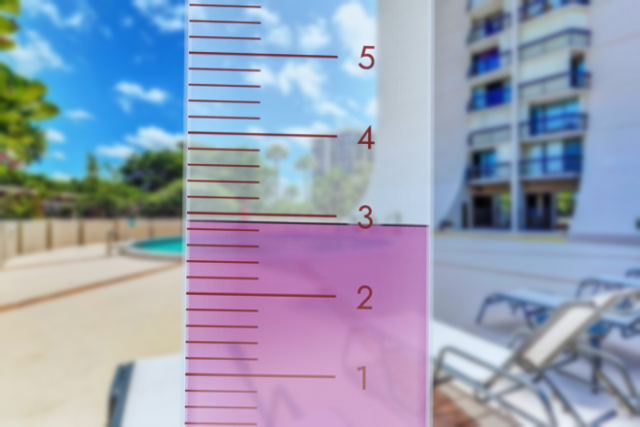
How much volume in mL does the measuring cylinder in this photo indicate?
2.9 mL
